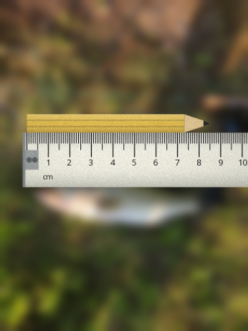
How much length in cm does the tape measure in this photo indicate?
8.5 cm
